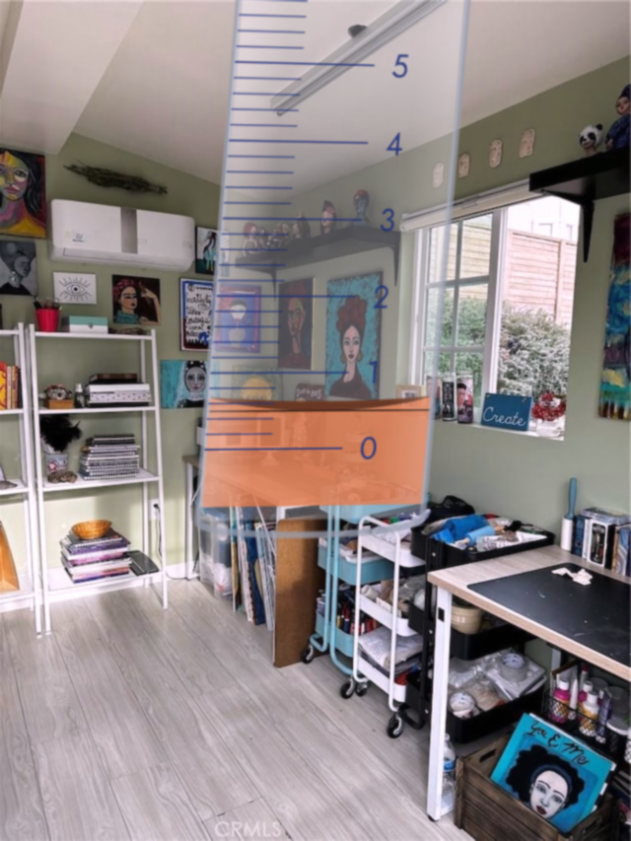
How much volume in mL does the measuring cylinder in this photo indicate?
0.5 mL
